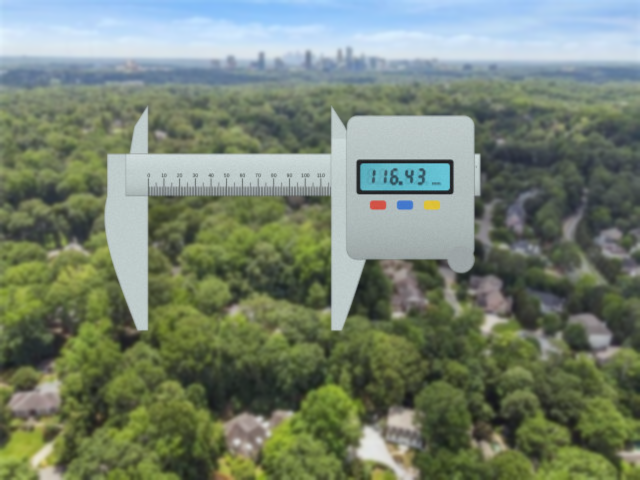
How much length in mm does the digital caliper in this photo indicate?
116.43 mm
